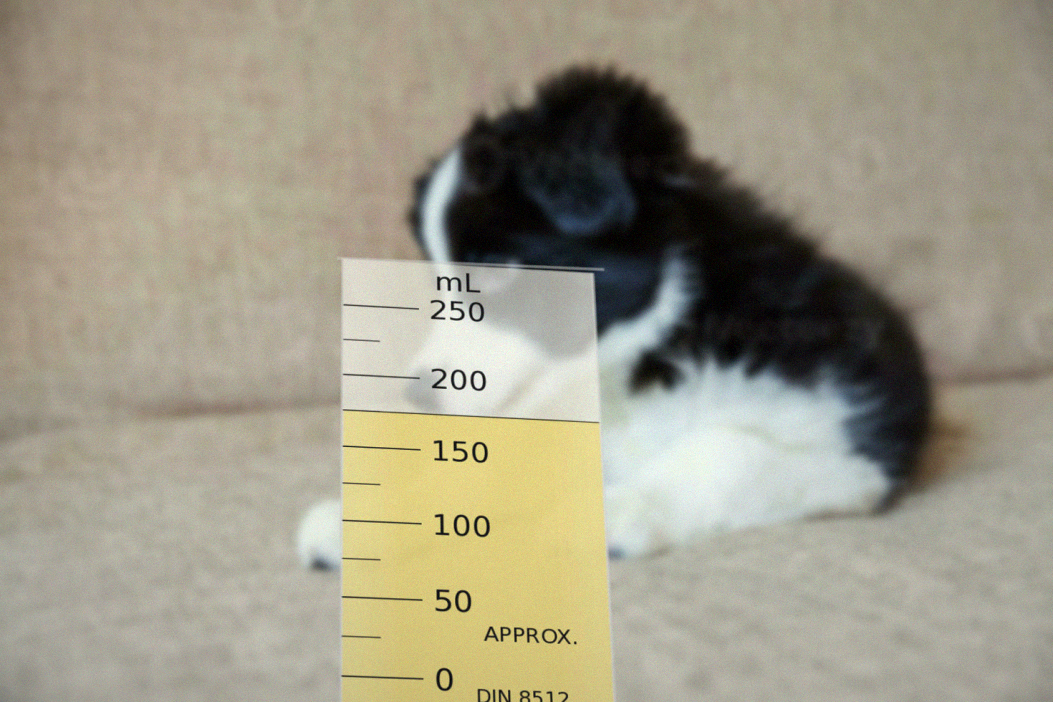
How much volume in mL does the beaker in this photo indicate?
175 mL
